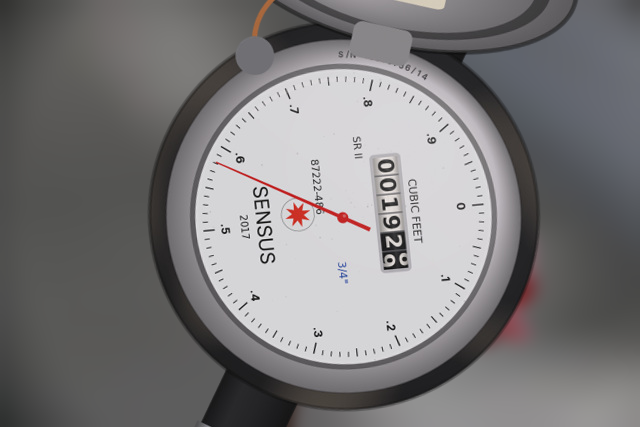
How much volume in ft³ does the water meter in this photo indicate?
1928.58 ft³
